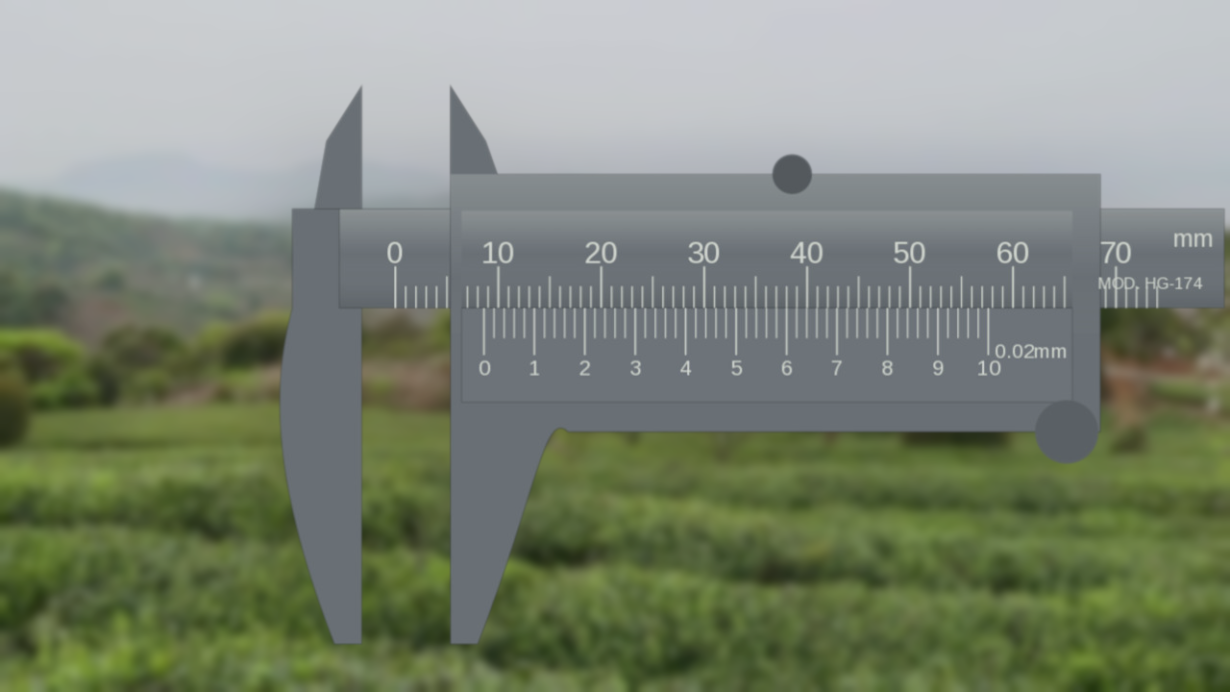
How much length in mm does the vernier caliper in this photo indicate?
8.6 mm
